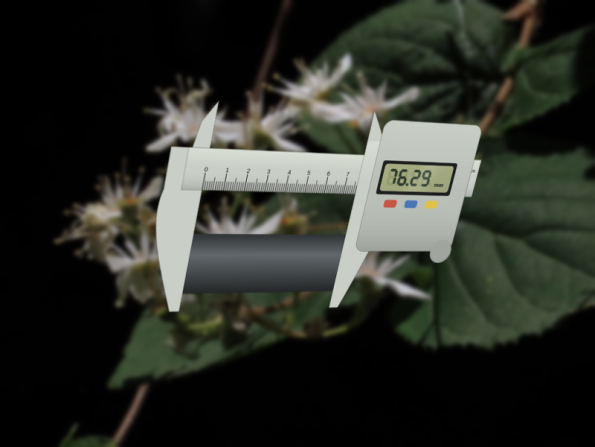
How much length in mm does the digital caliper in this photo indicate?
76.29 mm
